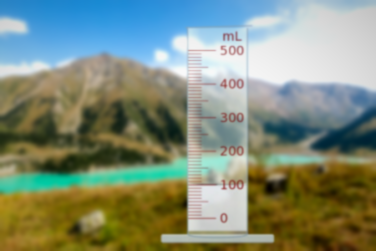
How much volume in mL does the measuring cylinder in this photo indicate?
100 mL
